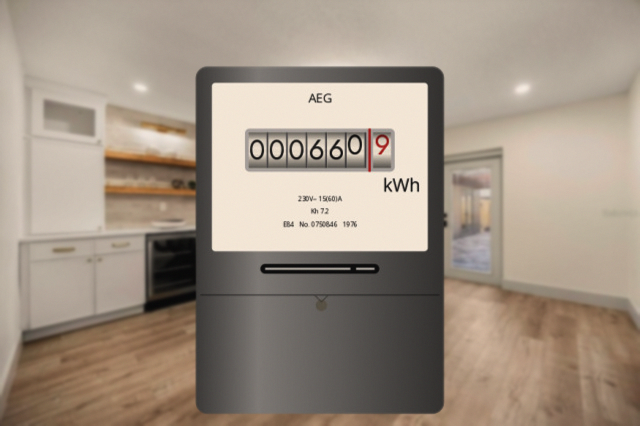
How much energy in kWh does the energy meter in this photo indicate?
660.9 kWh
